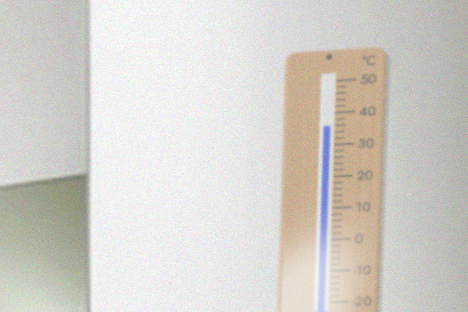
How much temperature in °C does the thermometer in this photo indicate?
36 °C
